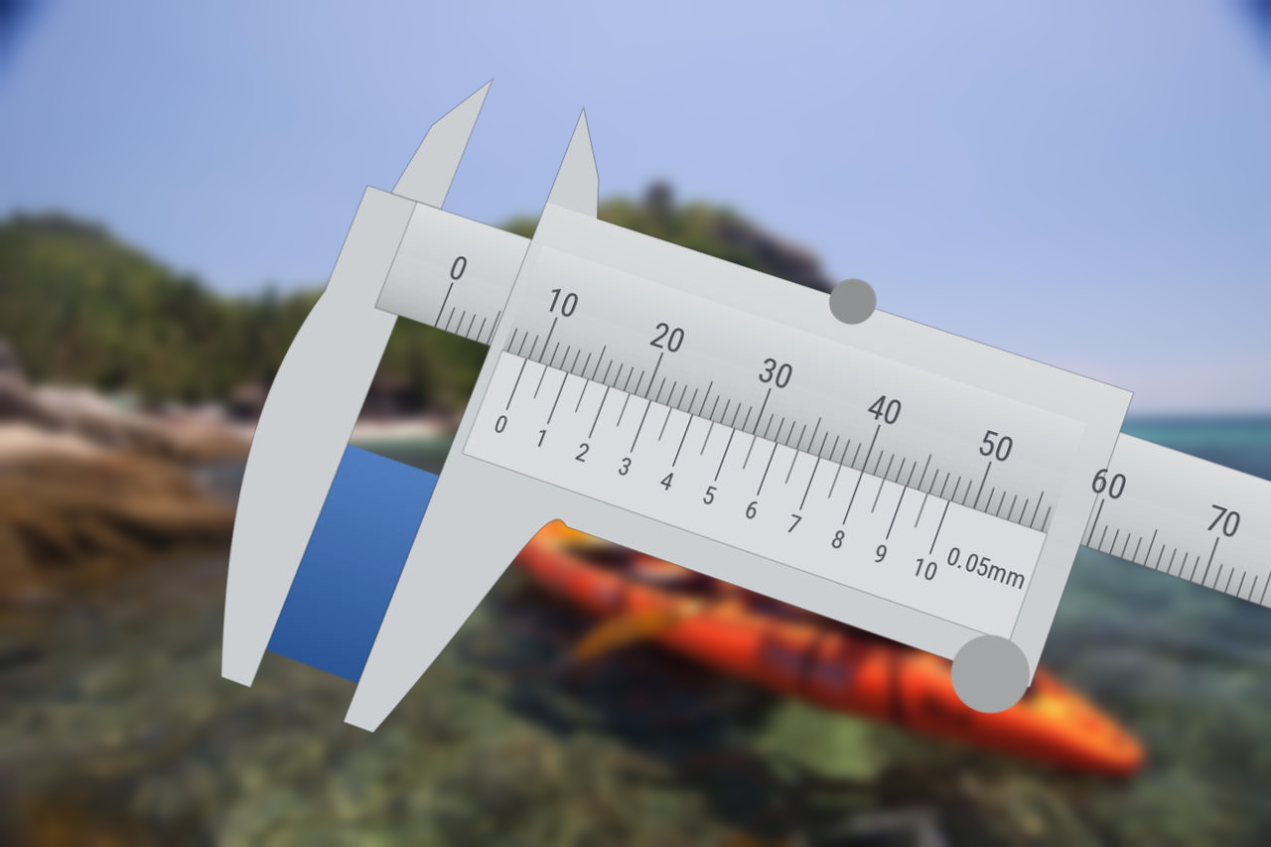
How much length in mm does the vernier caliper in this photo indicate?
8.8 mm
